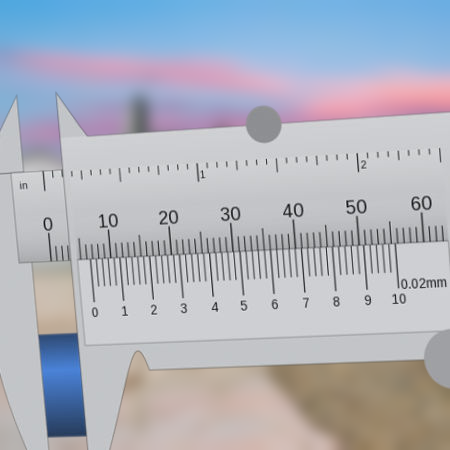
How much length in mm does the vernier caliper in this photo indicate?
6.6 mm
